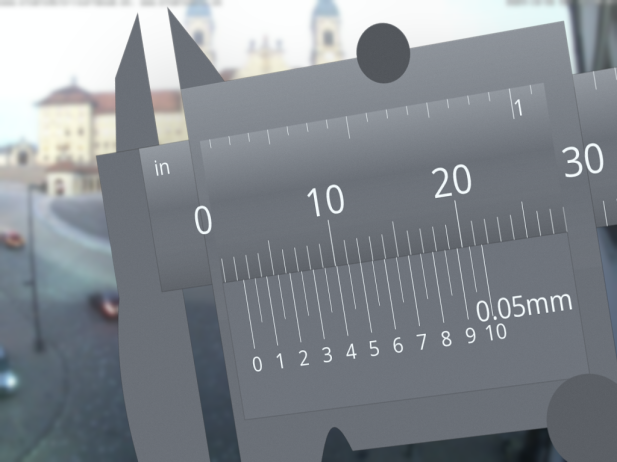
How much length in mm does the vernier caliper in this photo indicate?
2.5 mm
